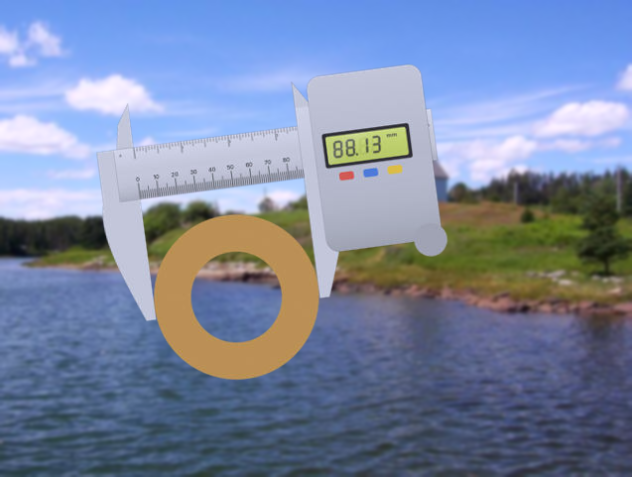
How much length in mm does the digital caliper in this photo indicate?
88.13 mm
